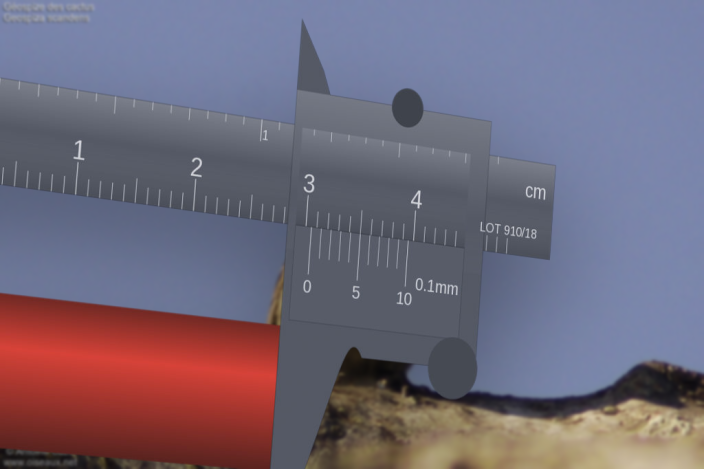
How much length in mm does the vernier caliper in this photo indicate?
30.5 mm
